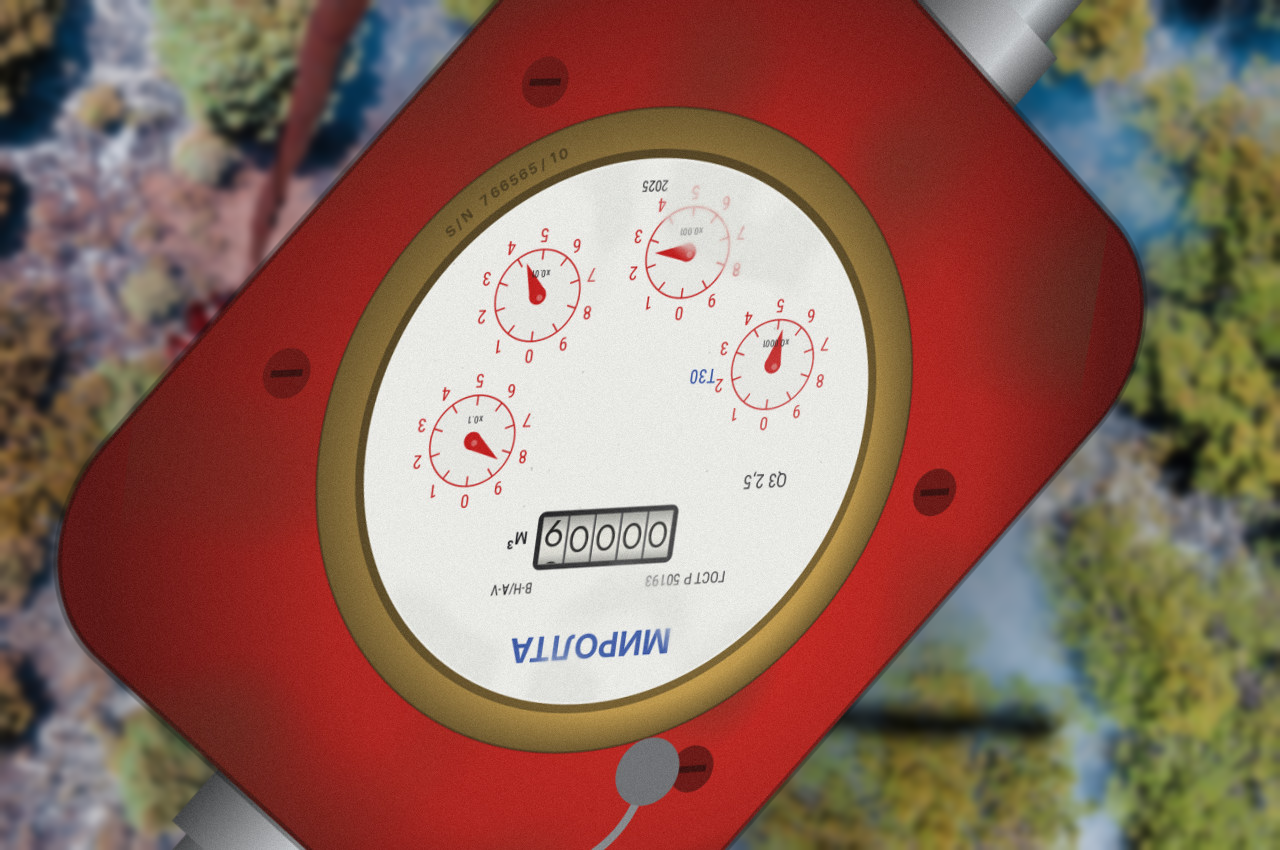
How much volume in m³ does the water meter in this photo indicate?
8.8425 m³
